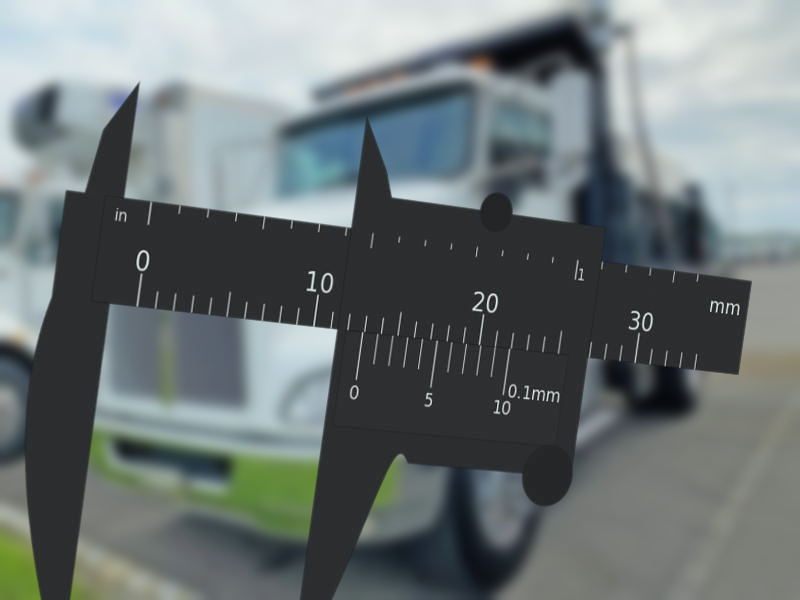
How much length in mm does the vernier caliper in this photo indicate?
12.9 mm
